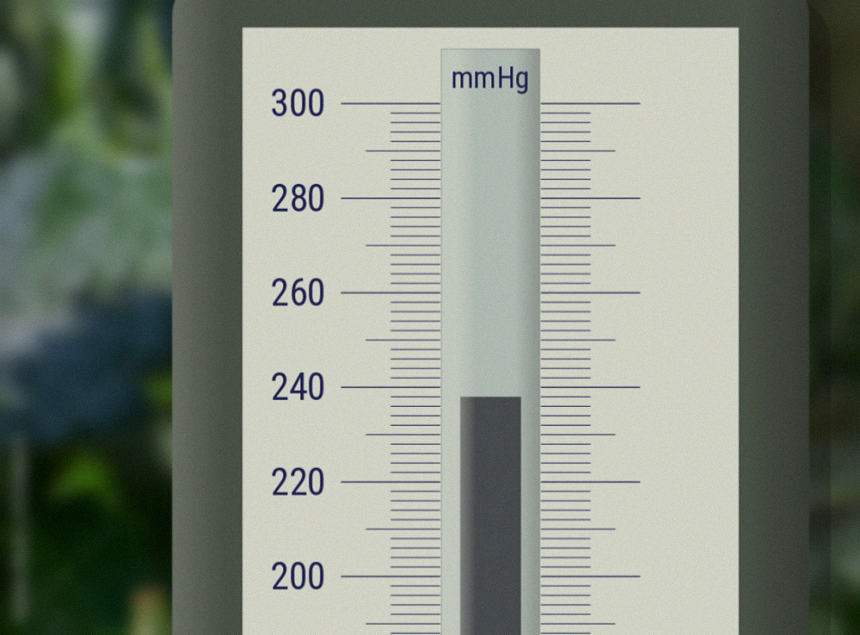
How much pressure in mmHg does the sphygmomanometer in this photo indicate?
238 mmHg
